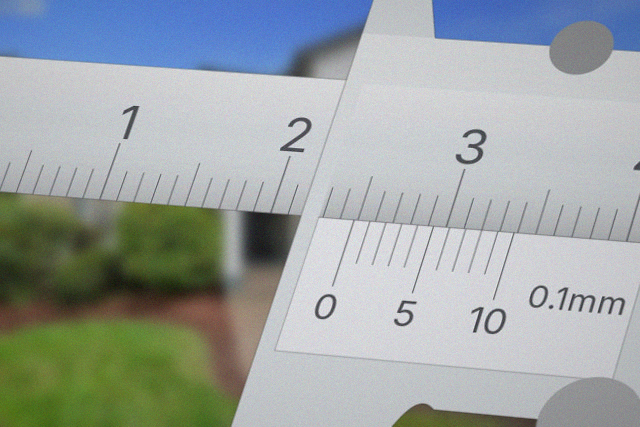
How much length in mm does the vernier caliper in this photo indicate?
24.8 mm
